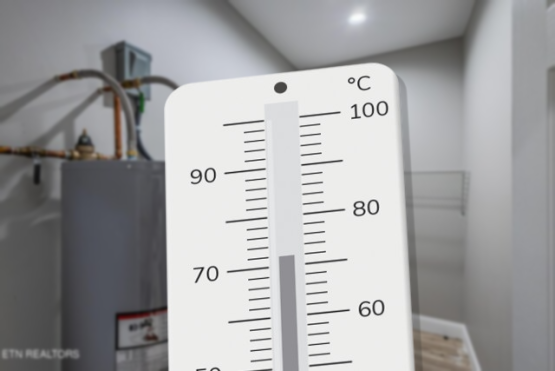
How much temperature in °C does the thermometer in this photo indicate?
72 °C
